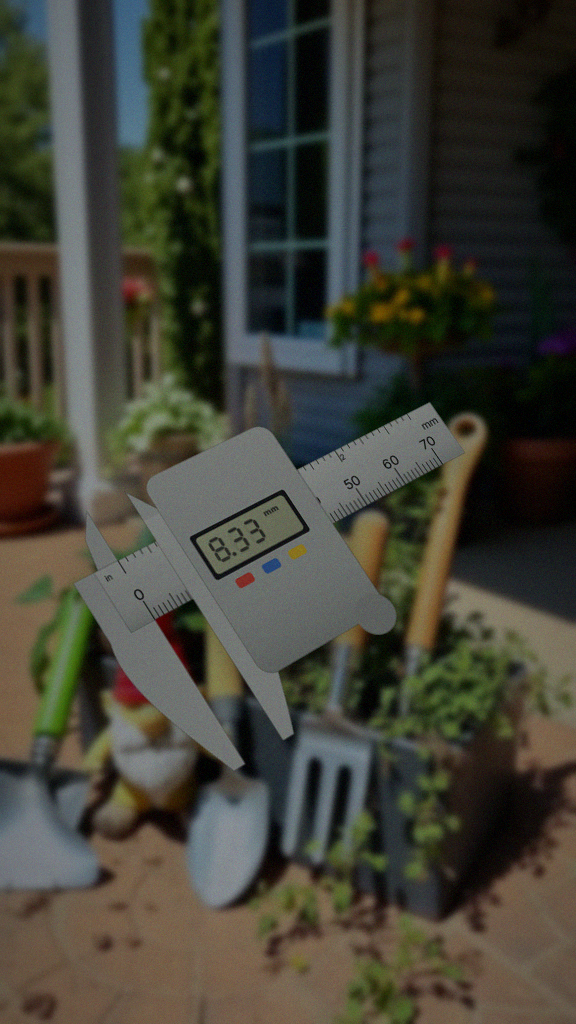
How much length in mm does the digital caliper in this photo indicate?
8.33 mm
